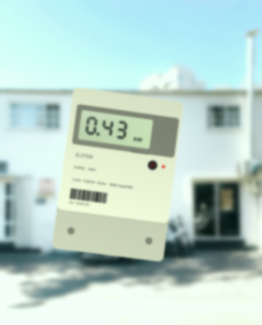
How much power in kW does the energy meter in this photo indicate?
0.43 kW
